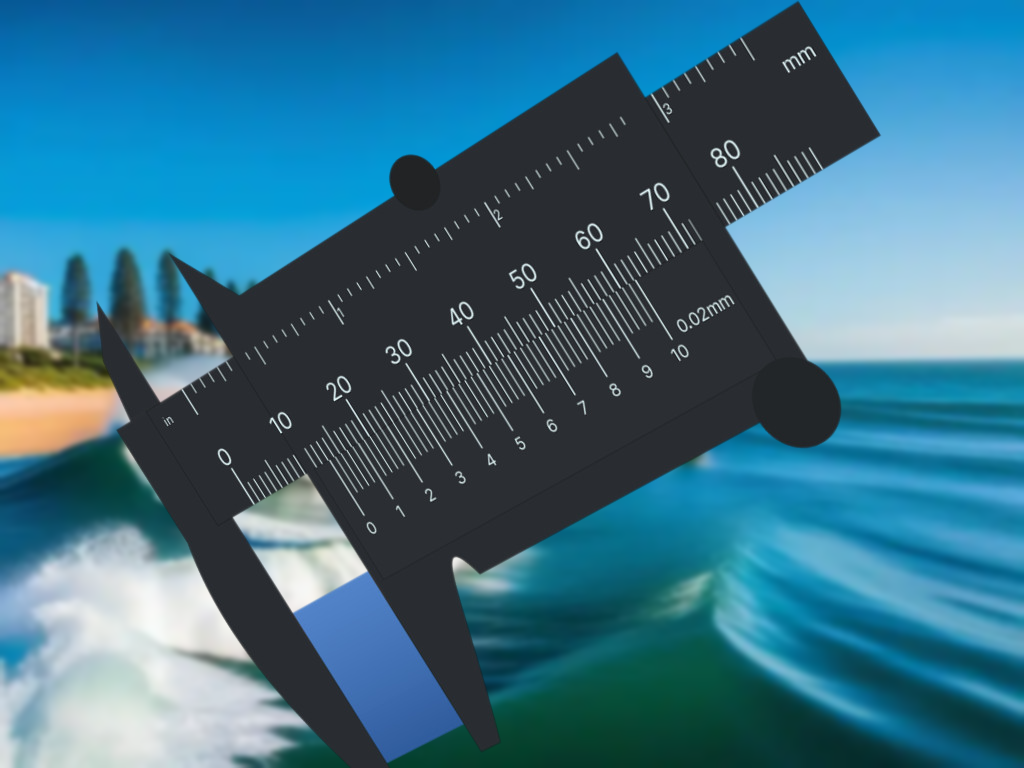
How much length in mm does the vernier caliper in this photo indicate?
13.2 mm
